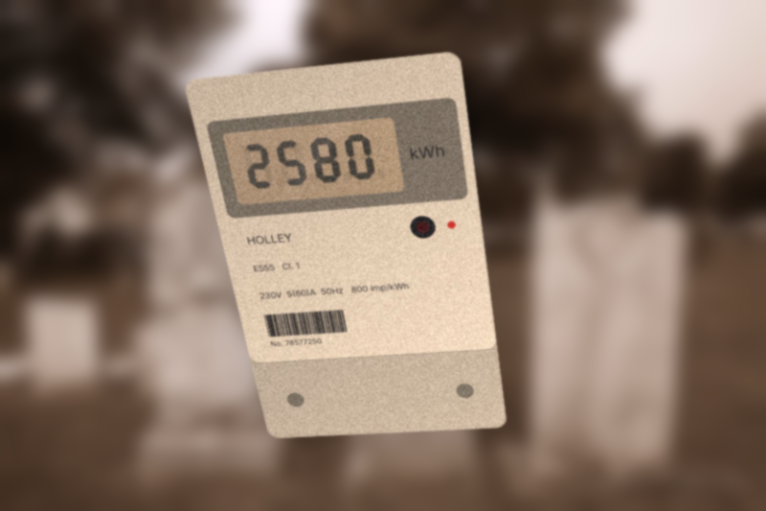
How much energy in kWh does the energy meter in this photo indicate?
2580 kWh
